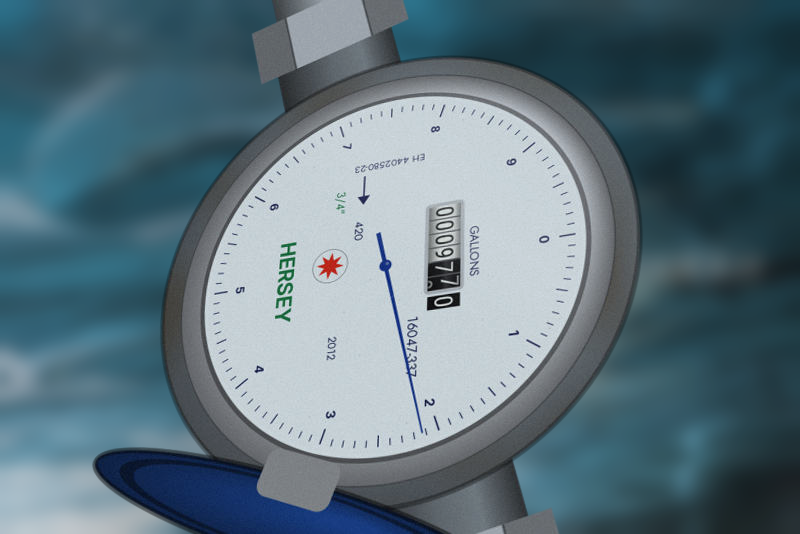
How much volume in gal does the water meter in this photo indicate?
9772.1 gal
